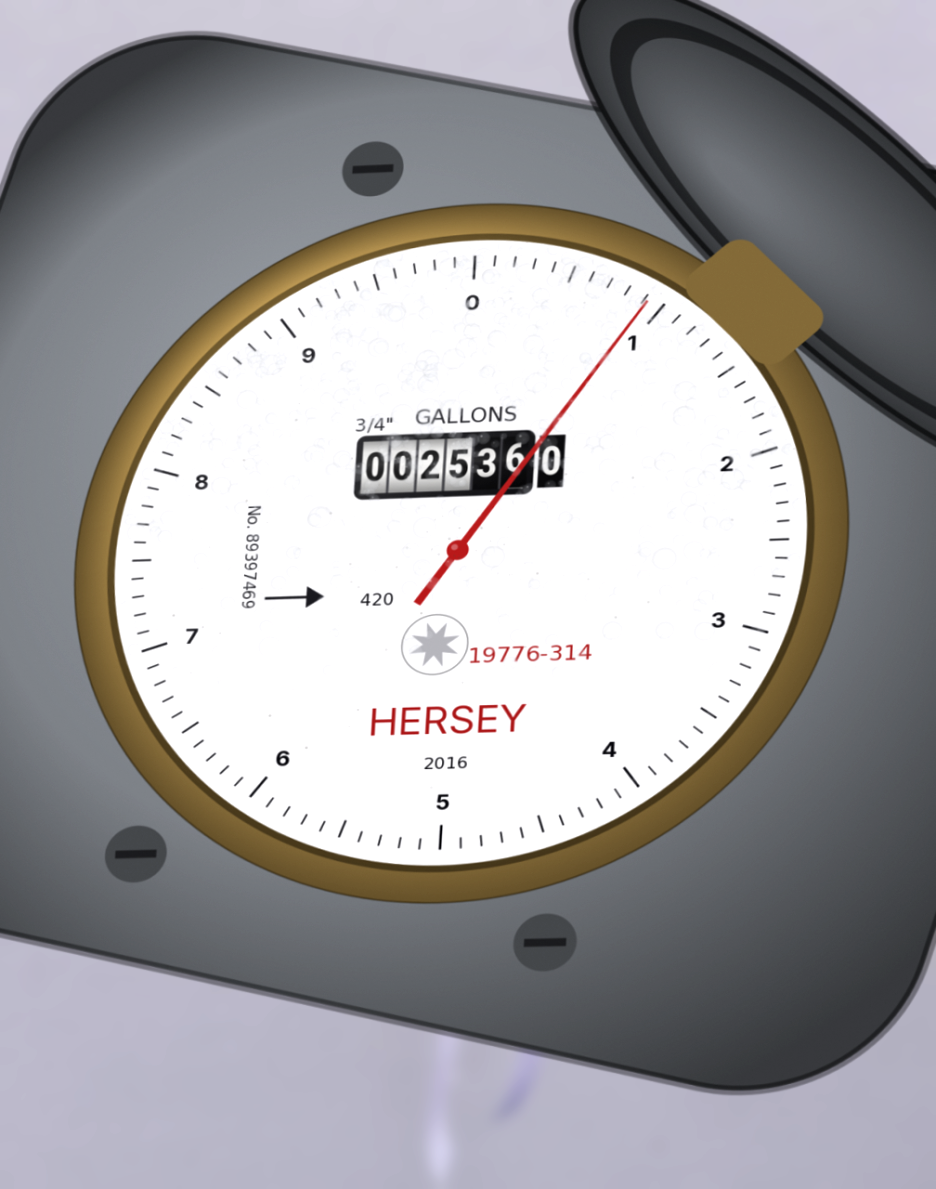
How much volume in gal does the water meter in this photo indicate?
25360.9 gal
